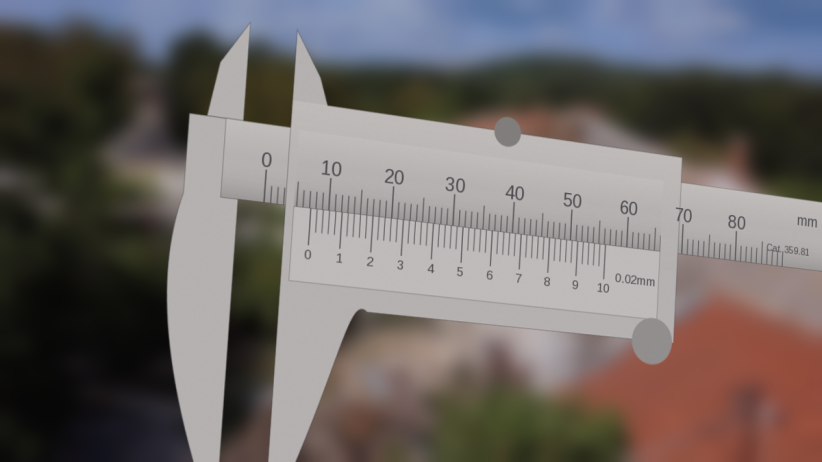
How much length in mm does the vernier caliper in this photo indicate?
7.2 mm
